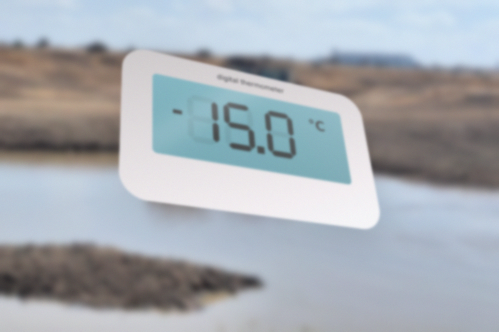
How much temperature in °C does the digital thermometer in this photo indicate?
-15.0 °C
